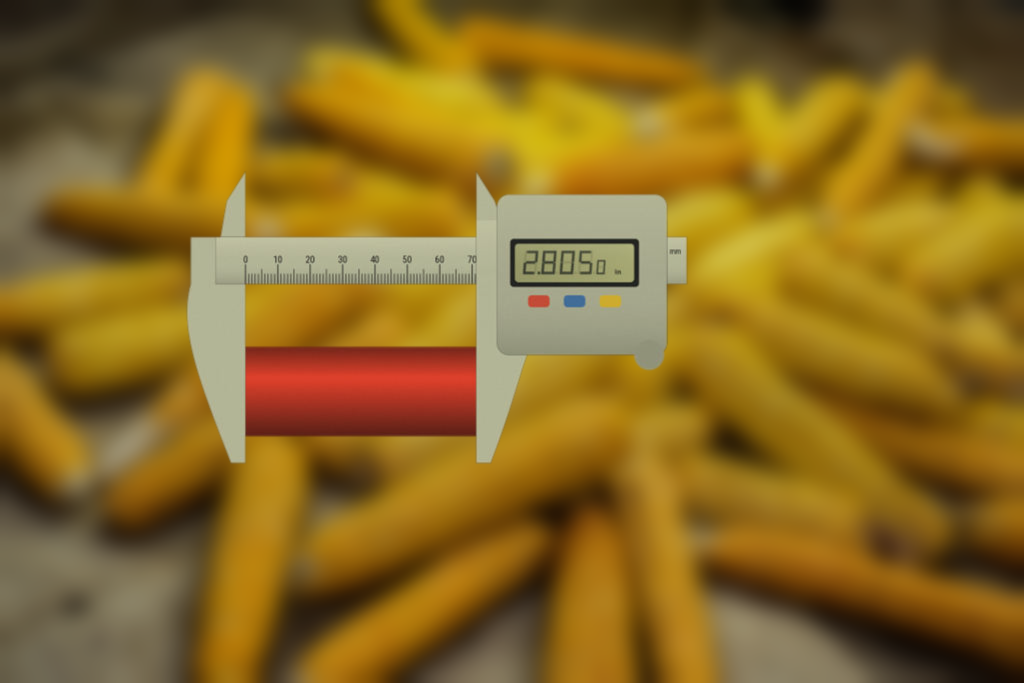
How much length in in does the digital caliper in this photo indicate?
2.8050 in
